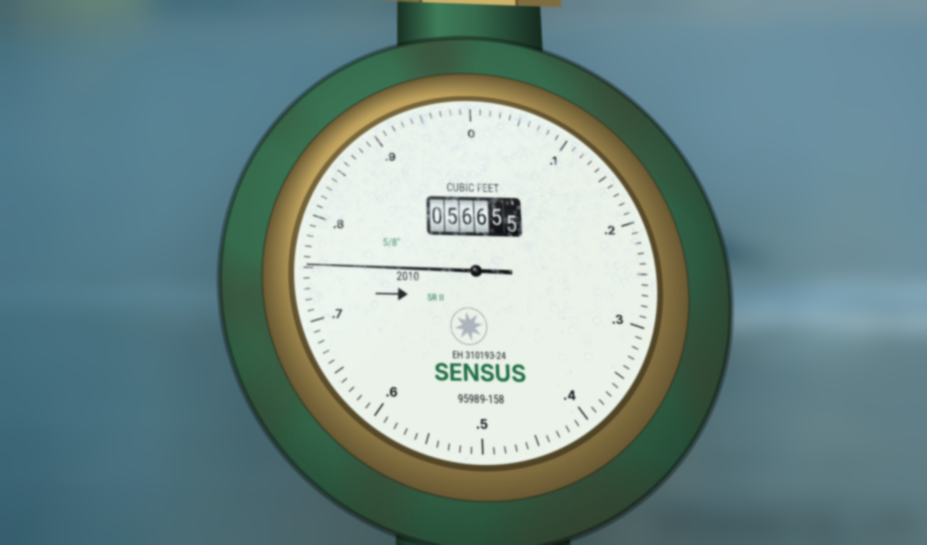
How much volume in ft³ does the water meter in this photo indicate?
56654.75 ft³
